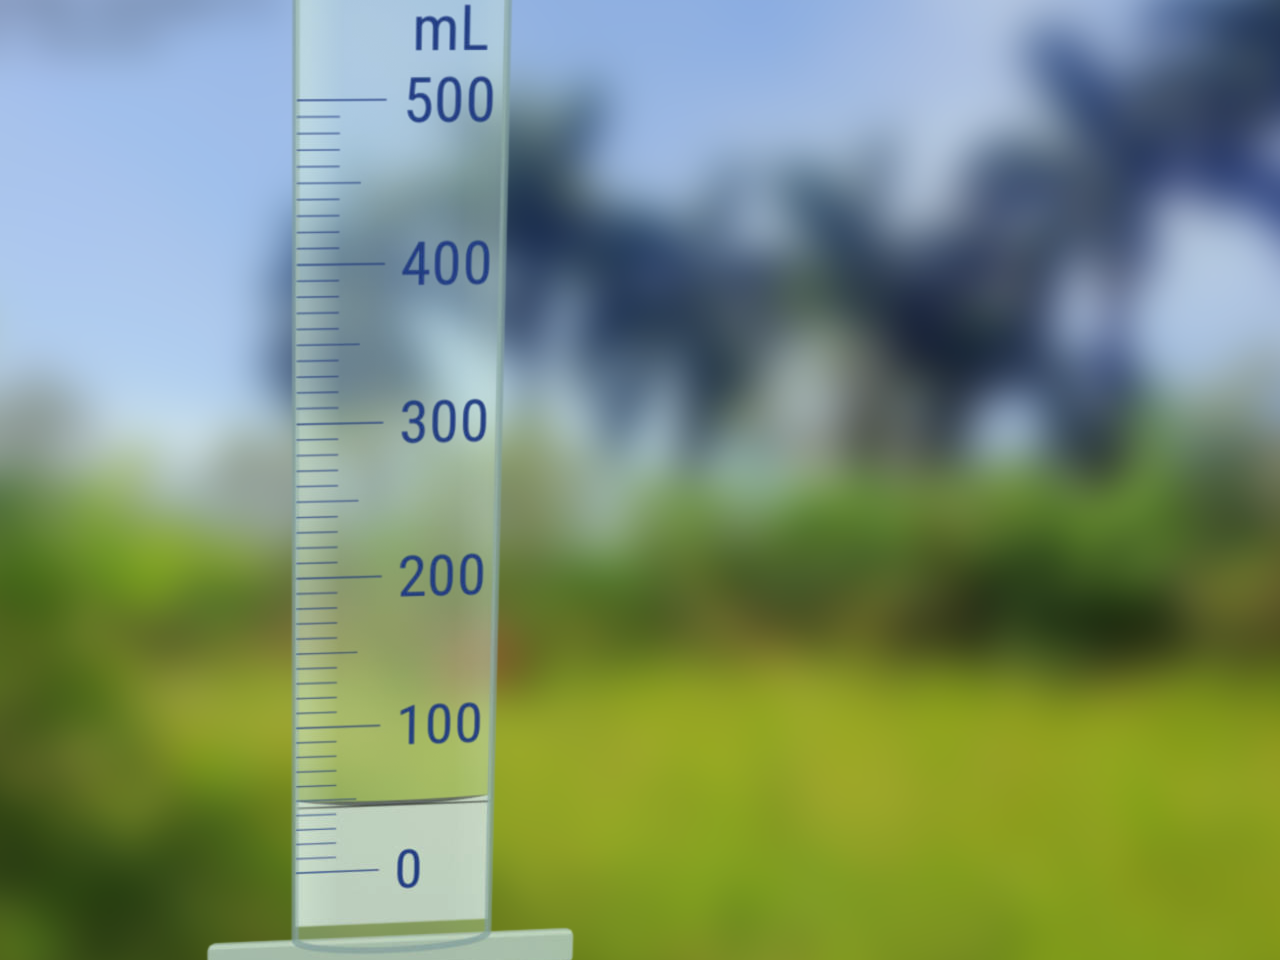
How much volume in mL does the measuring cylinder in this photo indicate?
45 mL
